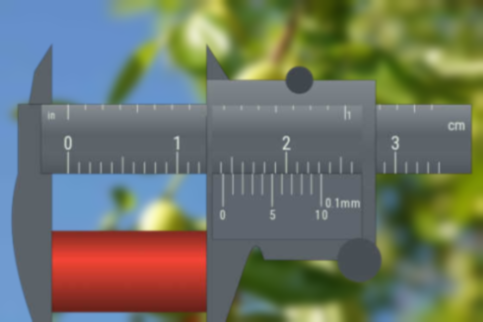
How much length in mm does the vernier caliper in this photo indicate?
14.2 mm
